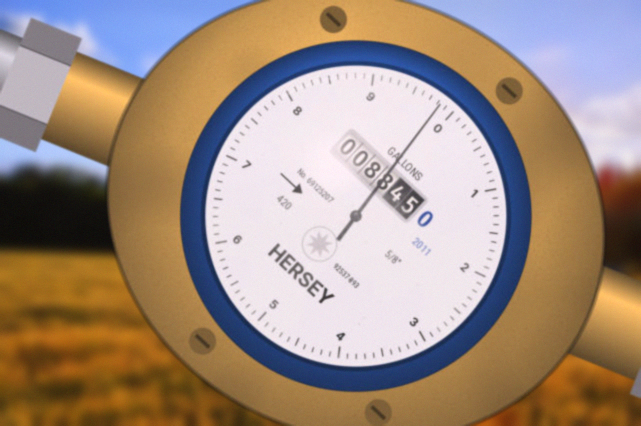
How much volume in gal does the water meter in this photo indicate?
88449.8 gal
